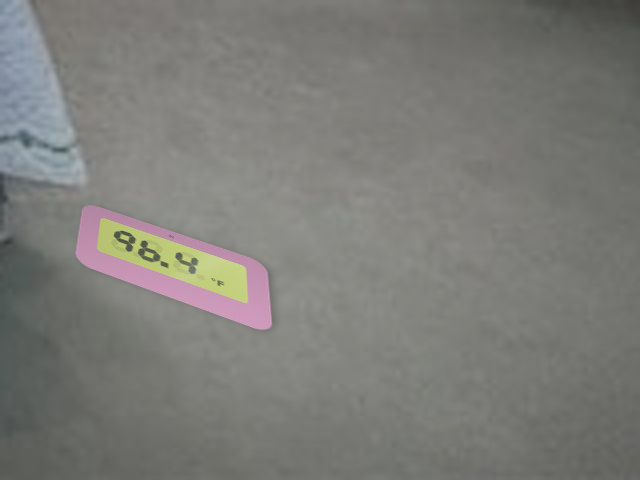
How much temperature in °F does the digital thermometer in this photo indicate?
96.4 °F
